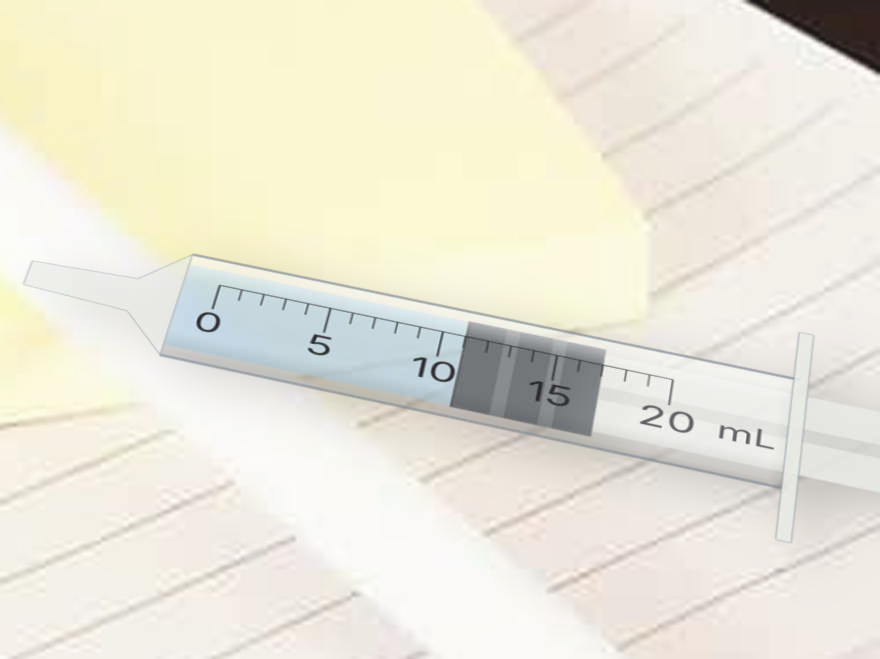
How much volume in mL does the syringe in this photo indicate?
11 mL
